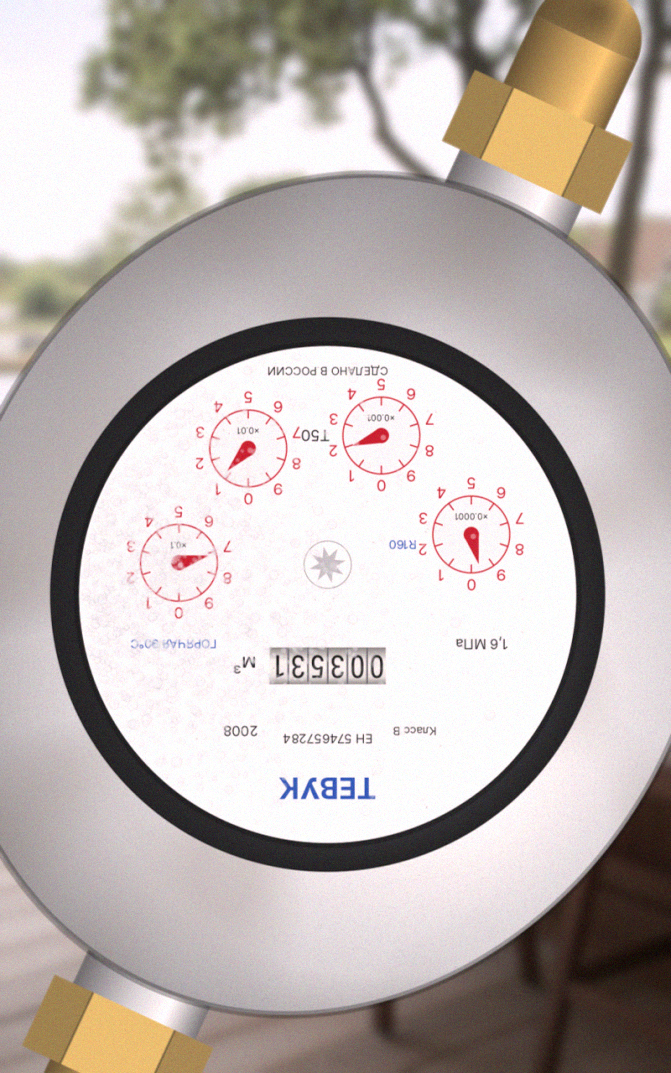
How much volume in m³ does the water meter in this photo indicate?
3531.7119 m³
